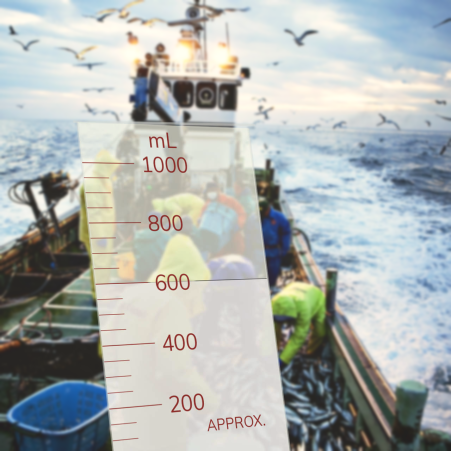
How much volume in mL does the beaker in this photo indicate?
600 mL
